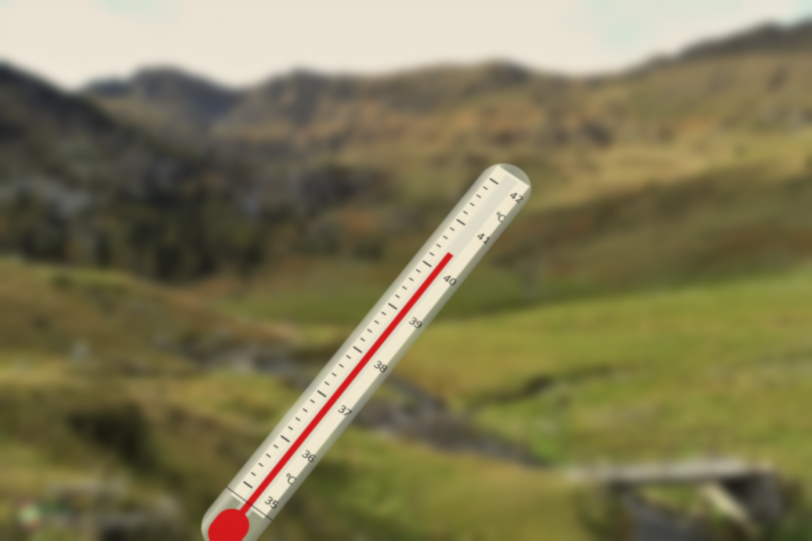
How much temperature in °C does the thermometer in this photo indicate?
40.4 °C
